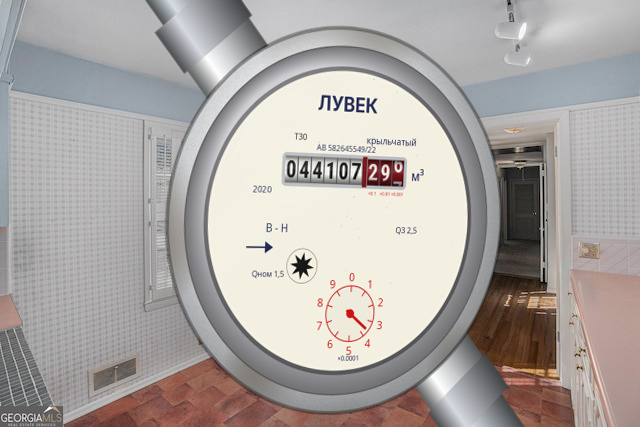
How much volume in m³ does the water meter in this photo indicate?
44107.2963 m³
